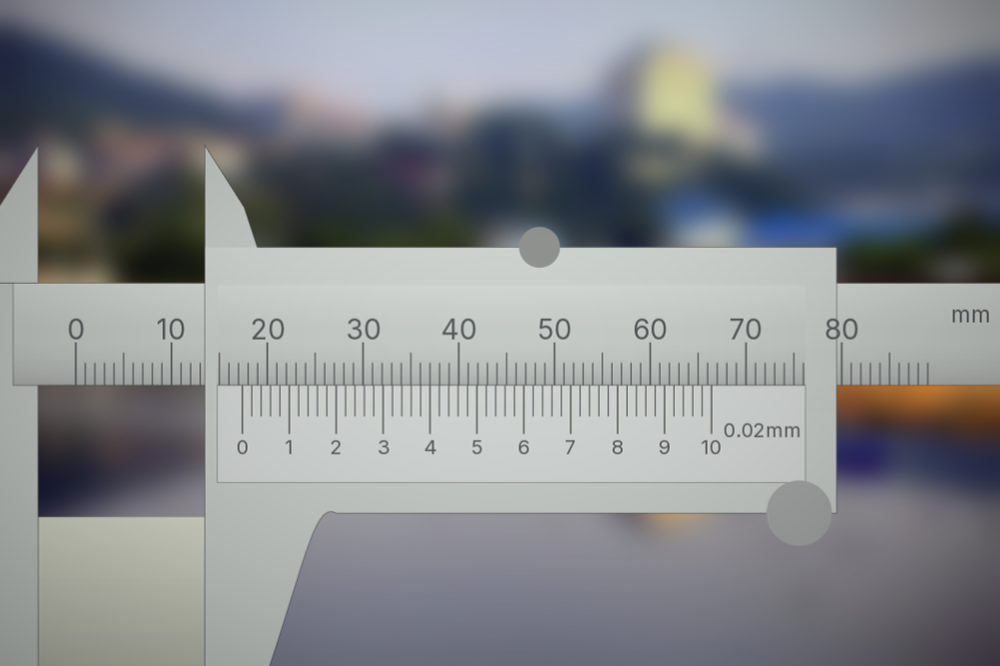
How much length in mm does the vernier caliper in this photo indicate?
17.4 mm
